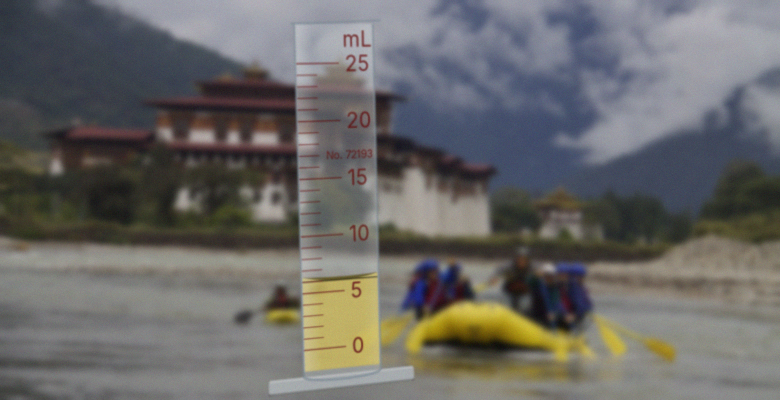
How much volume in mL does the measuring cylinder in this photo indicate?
6 mL
